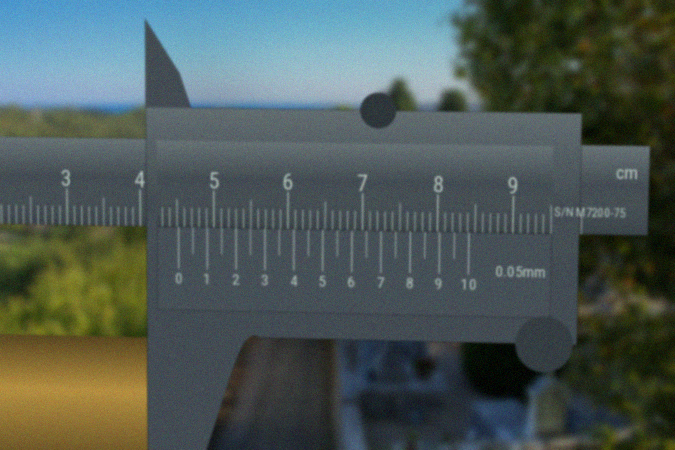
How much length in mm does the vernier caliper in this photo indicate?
45.2 mm
